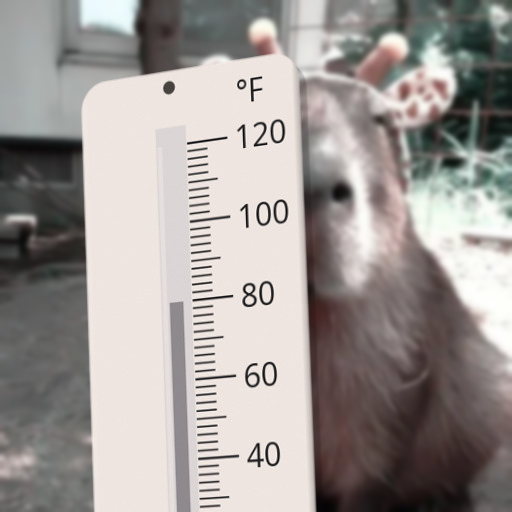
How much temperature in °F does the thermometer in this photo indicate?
80 °F
